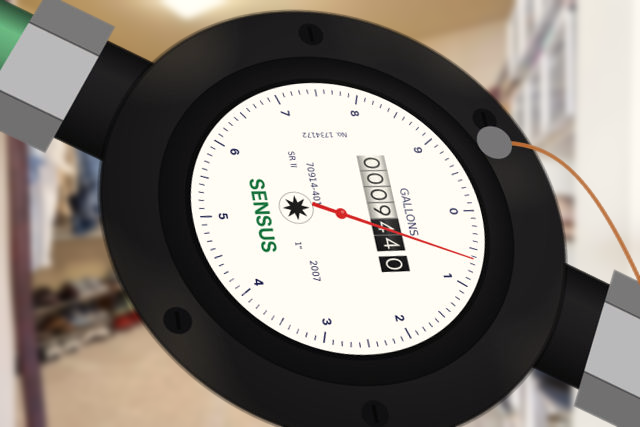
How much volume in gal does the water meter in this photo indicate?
9440.6 gal
